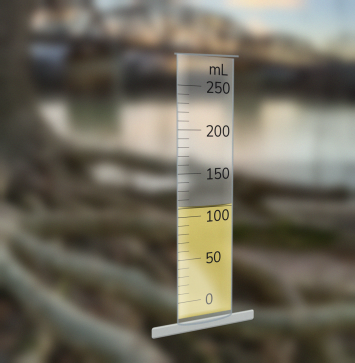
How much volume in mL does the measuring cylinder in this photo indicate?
110 mL
